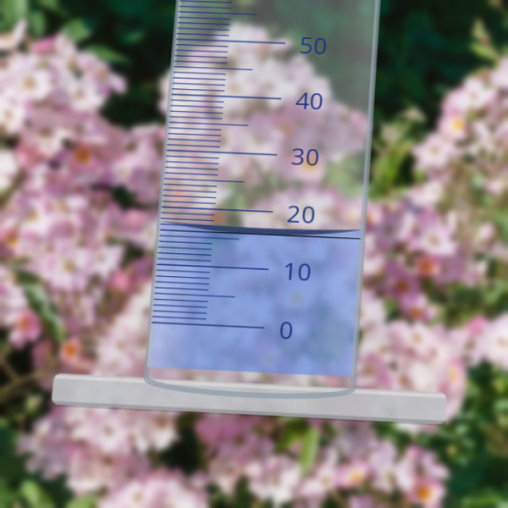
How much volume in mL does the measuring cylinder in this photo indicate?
16 mL
